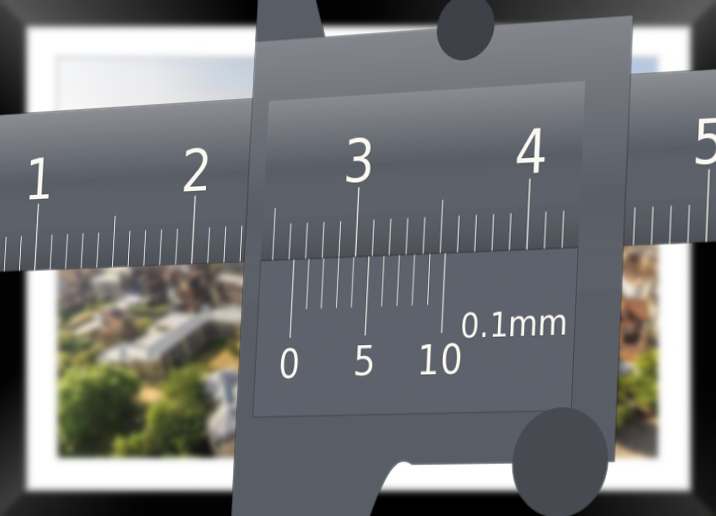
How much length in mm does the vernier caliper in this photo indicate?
26.3 mm
